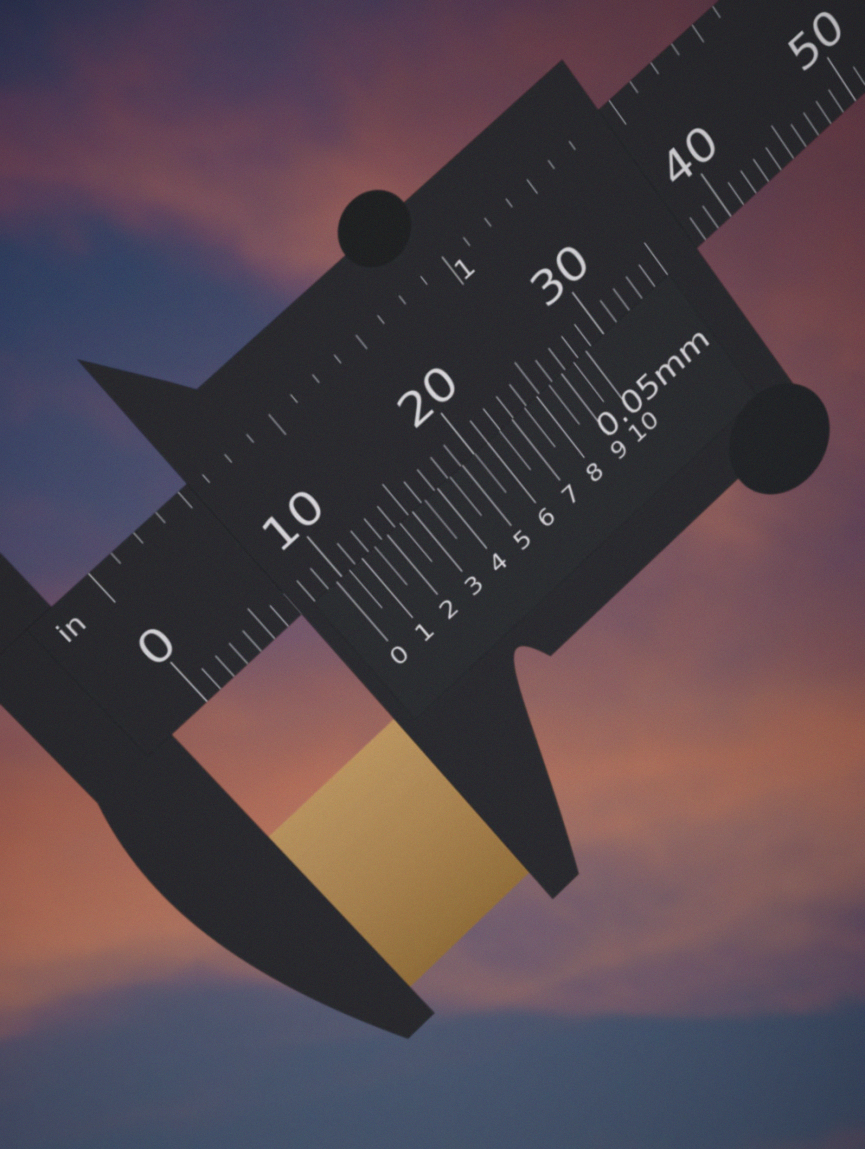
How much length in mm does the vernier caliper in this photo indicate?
9.6 mm
